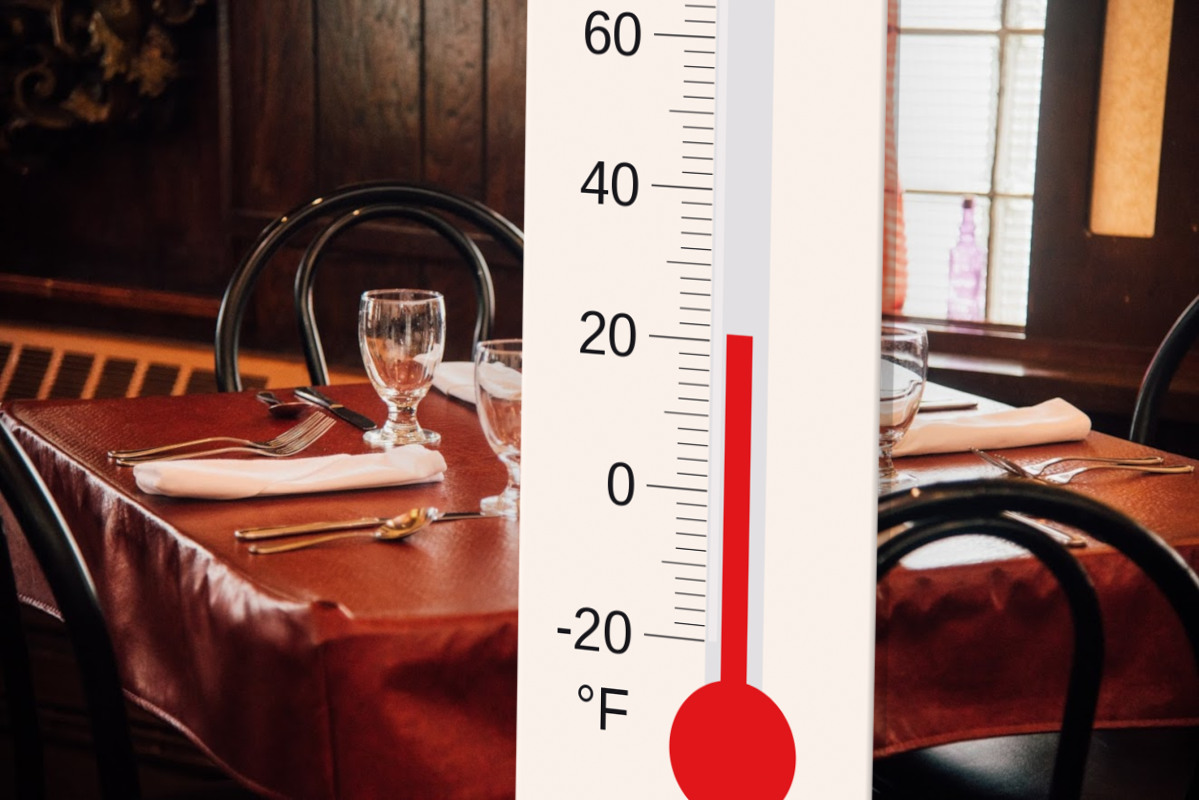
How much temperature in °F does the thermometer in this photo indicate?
21 °F
